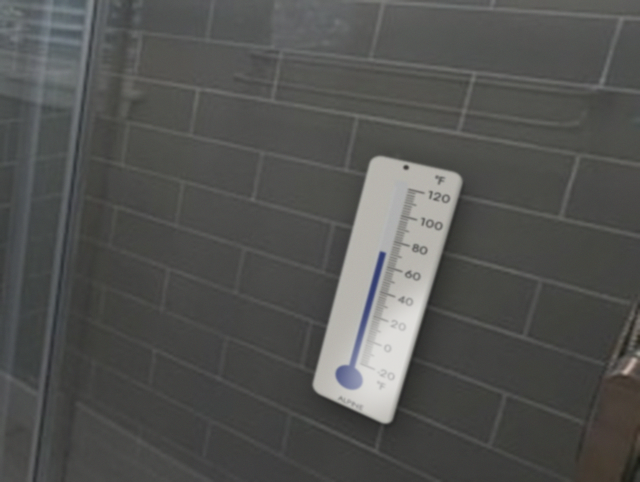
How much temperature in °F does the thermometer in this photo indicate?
70 °F
